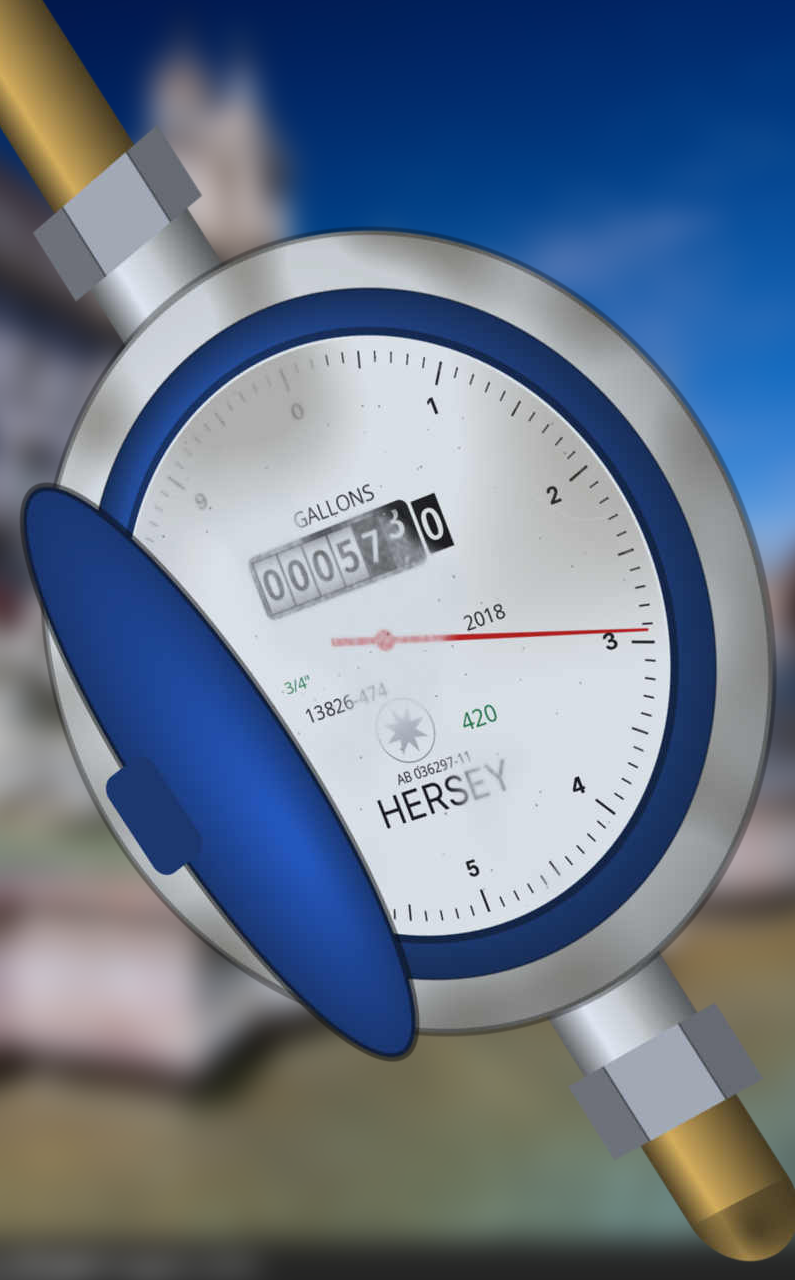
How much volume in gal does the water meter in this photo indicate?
5732.9 gal
